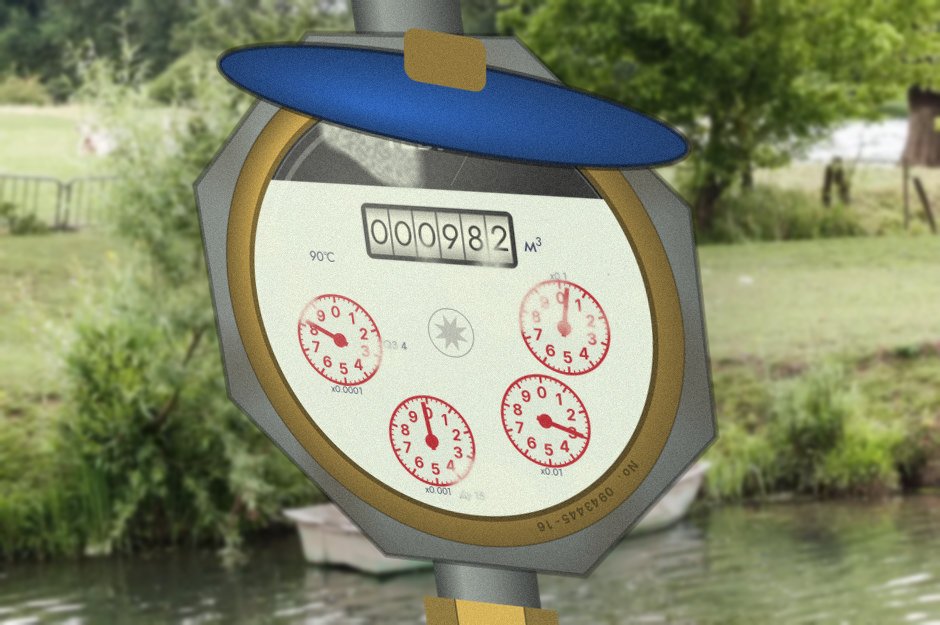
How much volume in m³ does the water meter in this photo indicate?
982.0298 m³
